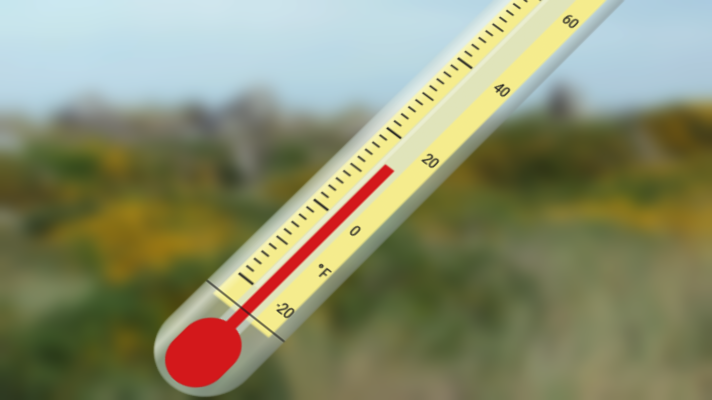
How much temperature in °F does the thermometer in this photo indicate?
14 °F
